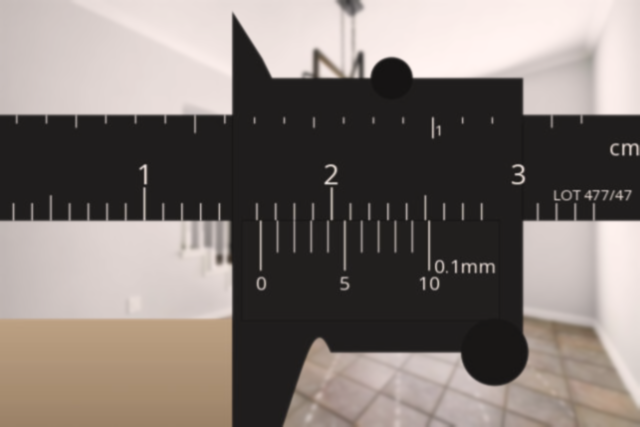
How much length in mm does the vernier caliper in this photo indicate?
16.2 mm
